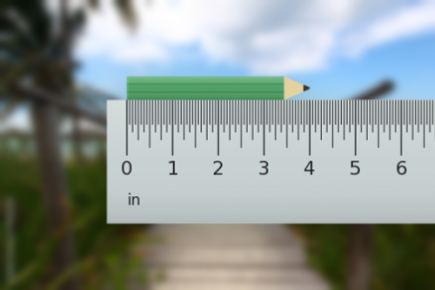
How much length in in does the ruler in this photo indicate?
4 in
